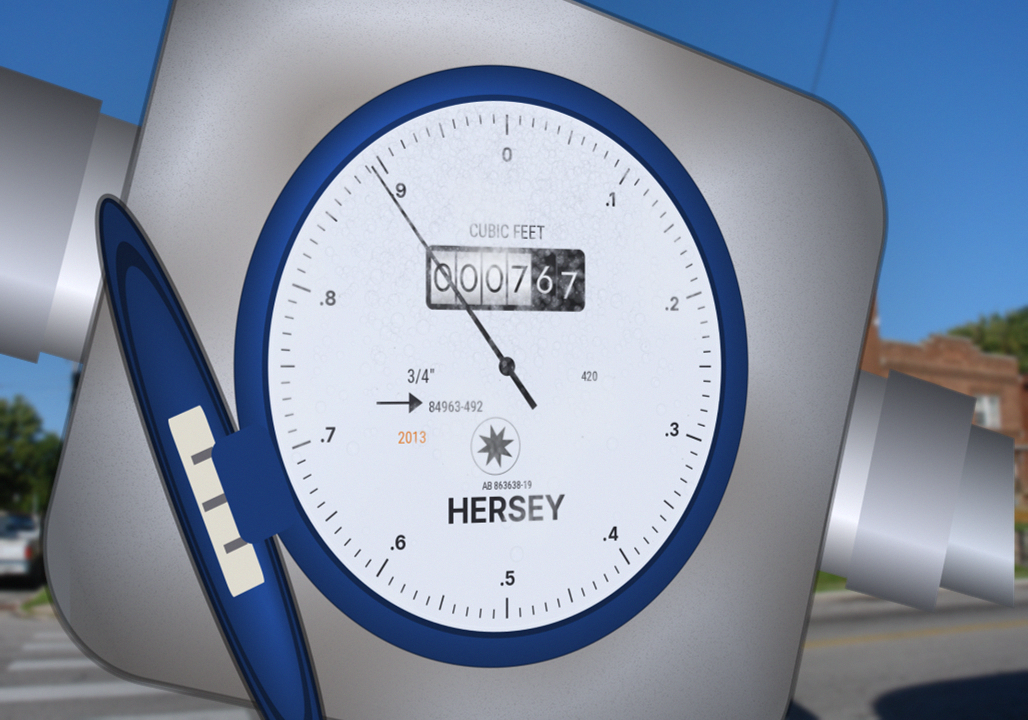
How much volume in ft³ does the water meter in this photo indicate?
766.89 ft³
